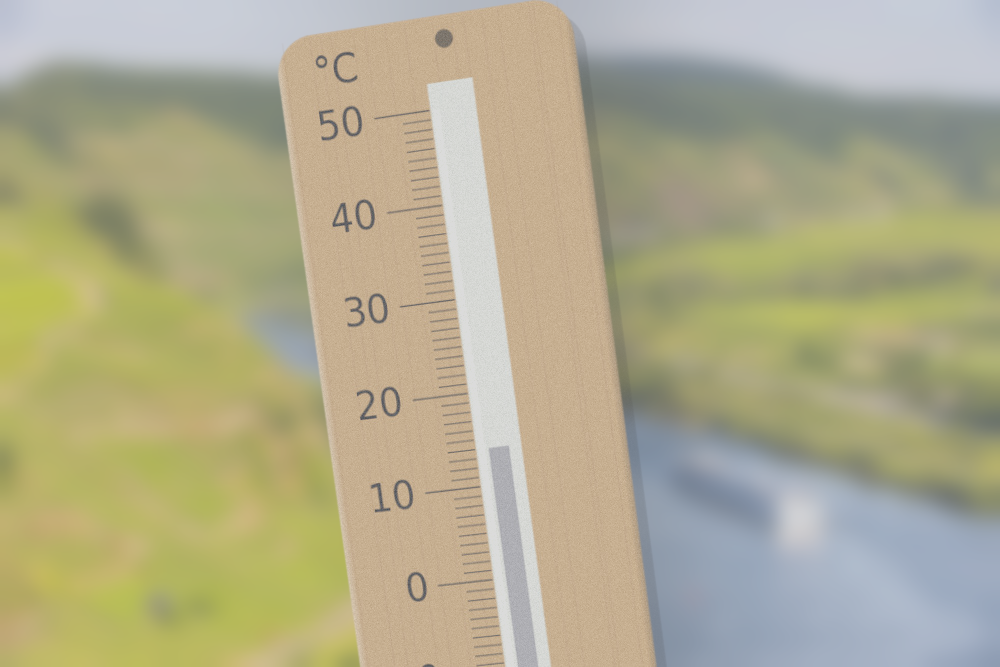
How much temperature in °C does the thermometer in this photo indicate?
14 °C
